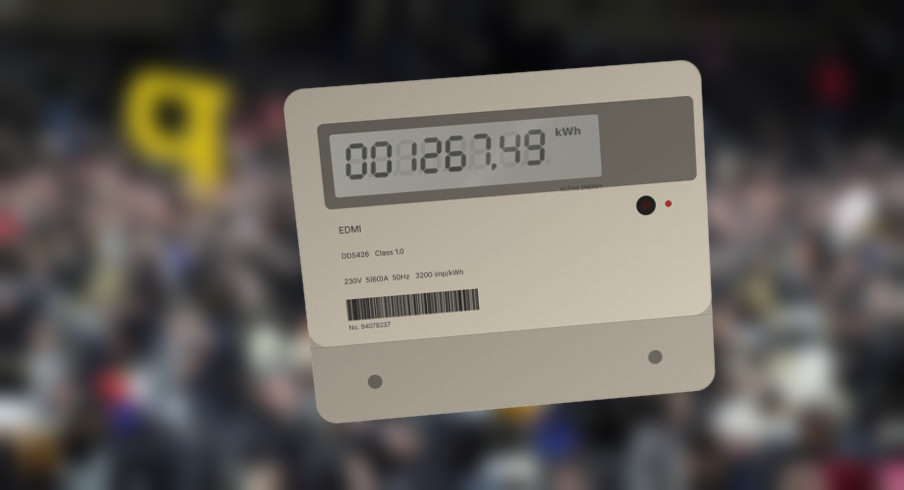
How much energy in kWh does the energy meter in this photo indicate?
1267.49 kWh
